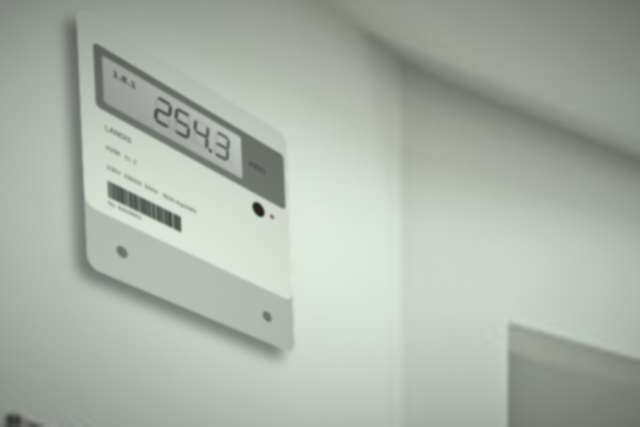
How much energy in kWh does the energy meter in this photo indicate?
254.3 kWh
